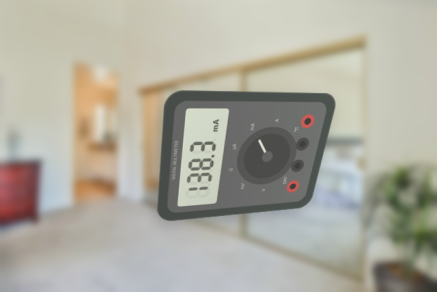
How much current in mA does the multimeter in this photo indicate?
138.3 mA
